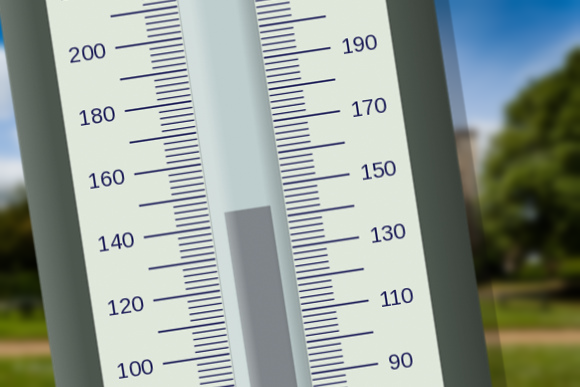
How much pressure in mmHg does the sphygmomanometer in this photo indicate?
144 mmHg
